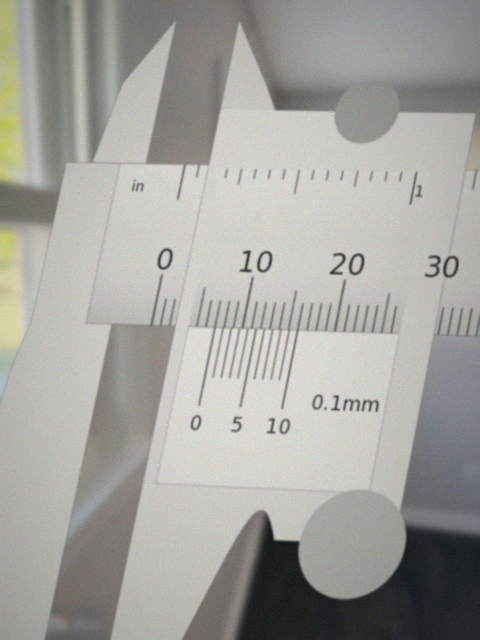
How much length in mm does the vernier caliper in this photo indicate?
7.0 mm
